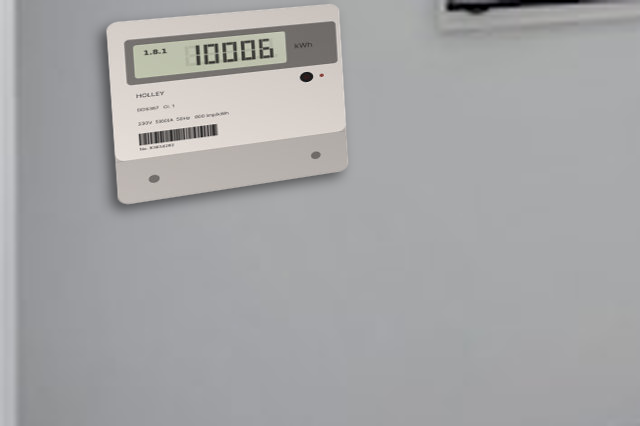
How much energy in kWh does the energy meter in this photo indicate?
10006 kWh
